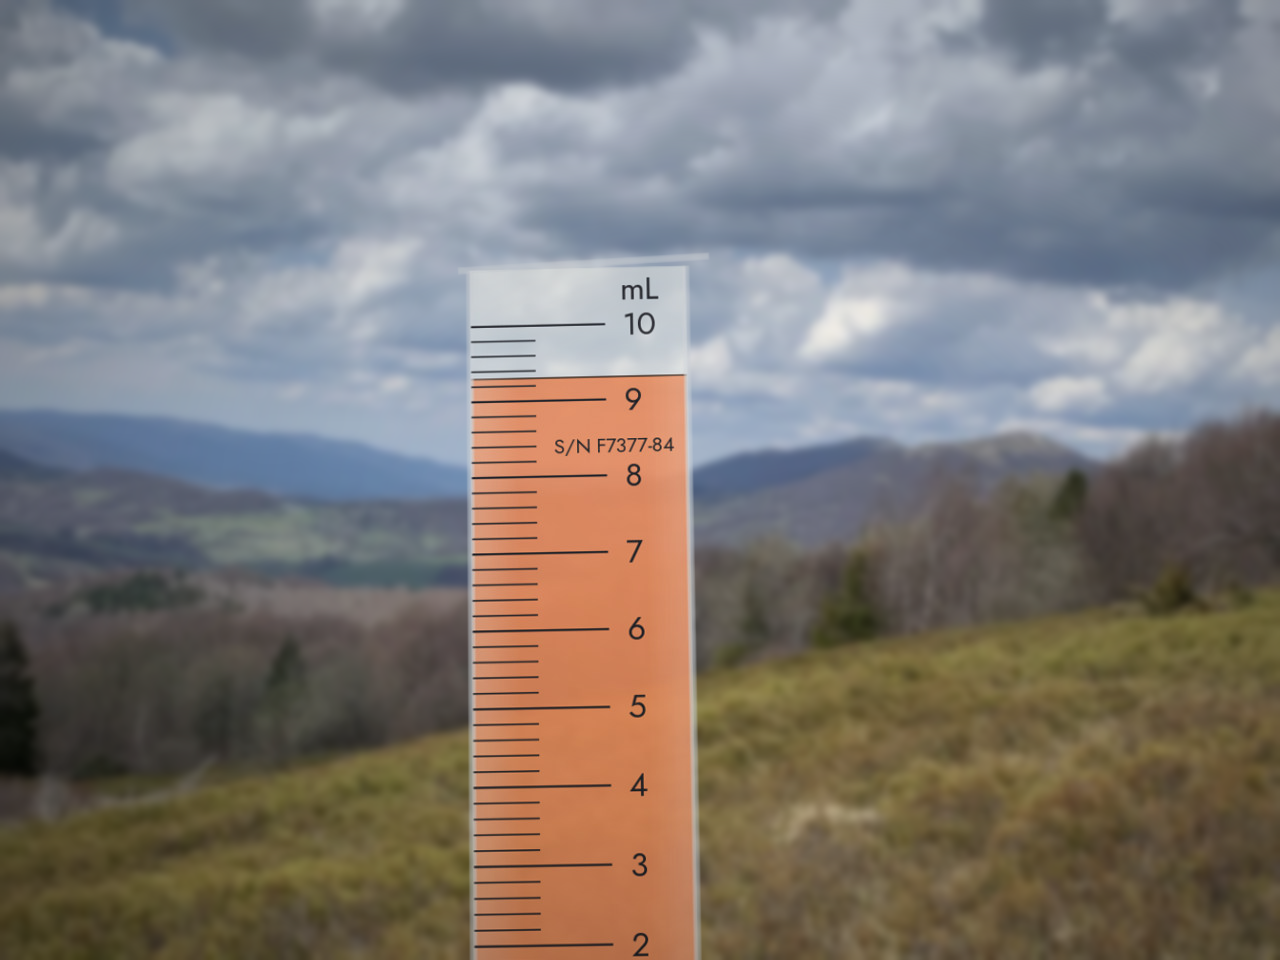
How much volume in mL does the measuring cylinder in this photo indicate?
9.3 mL
